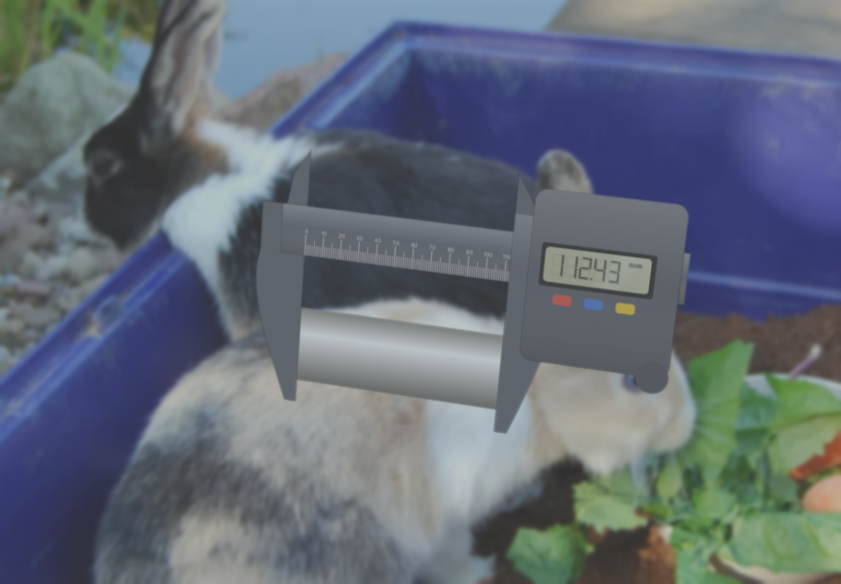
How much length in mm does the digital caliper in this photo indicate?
112.43 mm
